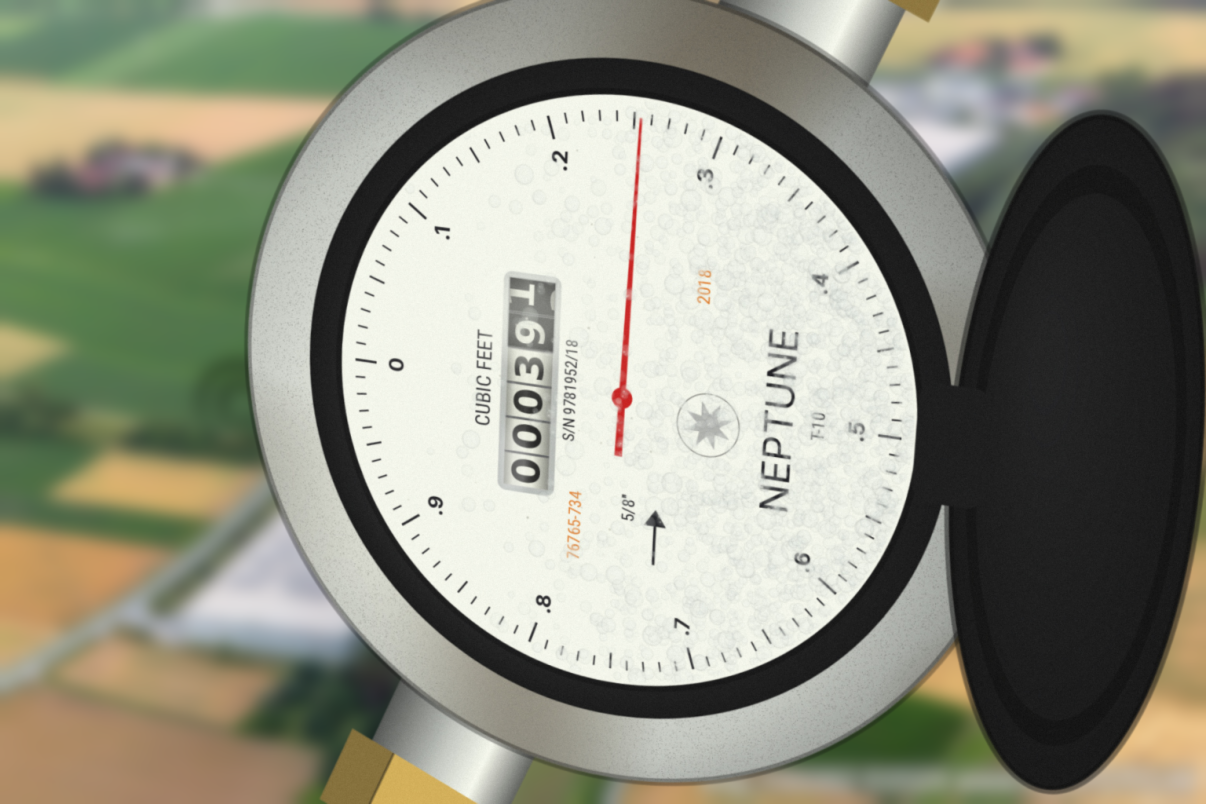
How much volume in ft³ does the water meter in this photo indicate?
391.25 ft³
